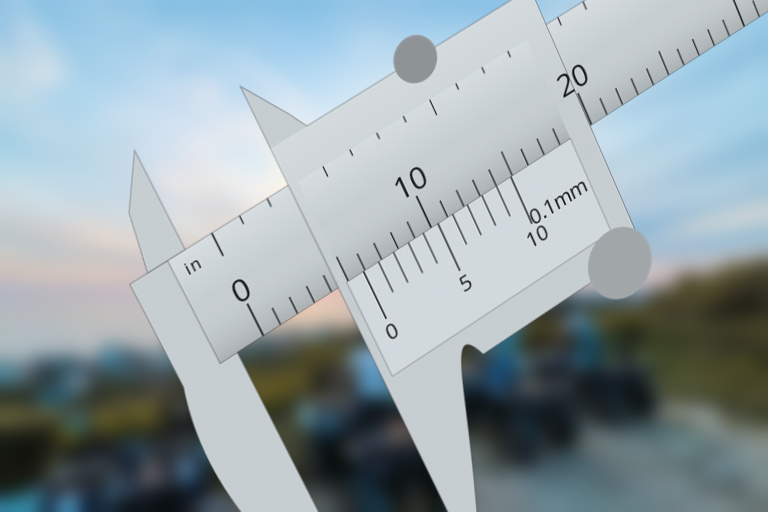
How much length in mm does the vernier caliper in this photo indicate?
5.9 mm
